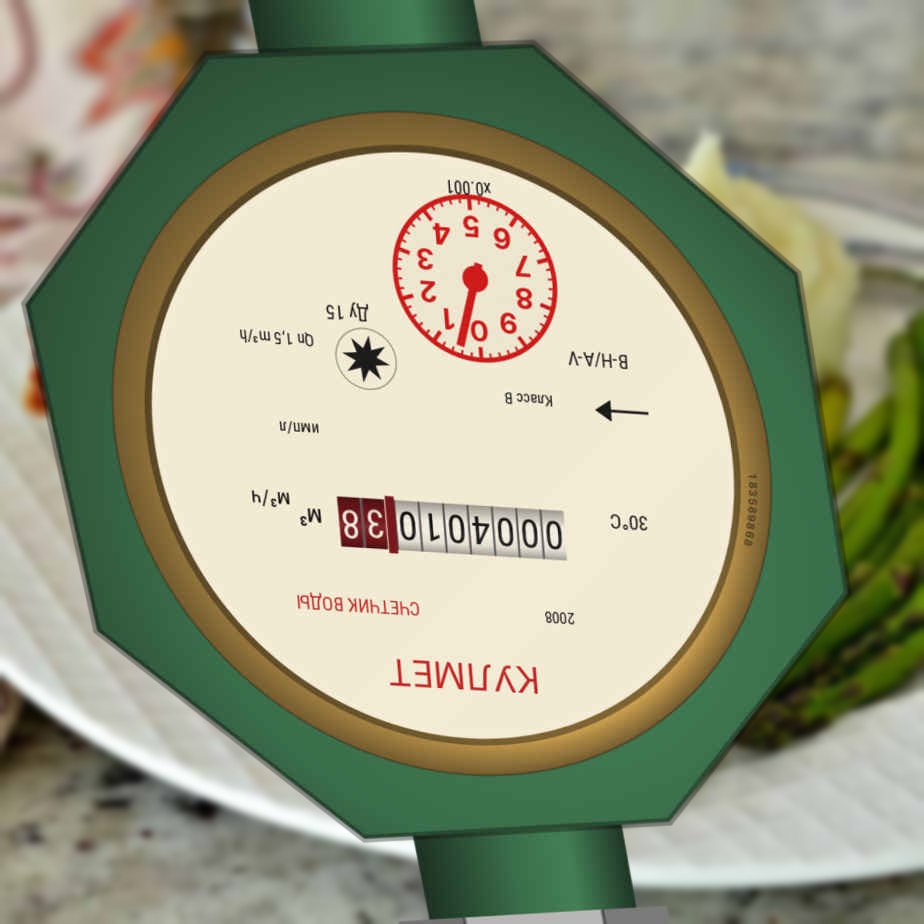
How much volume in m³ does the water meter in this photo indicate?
4010.380 m³
